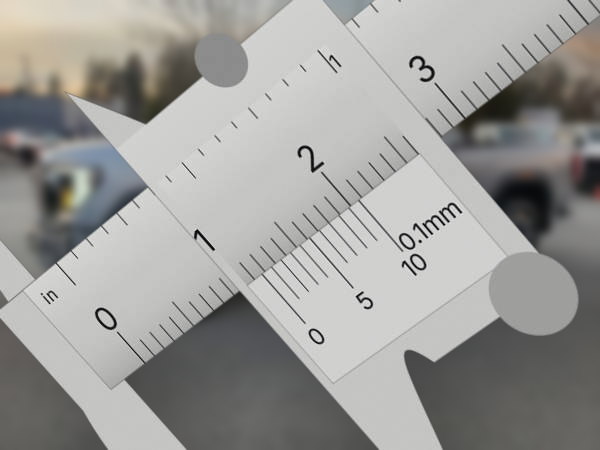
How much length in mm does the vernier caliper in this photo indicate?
11.7 mm
